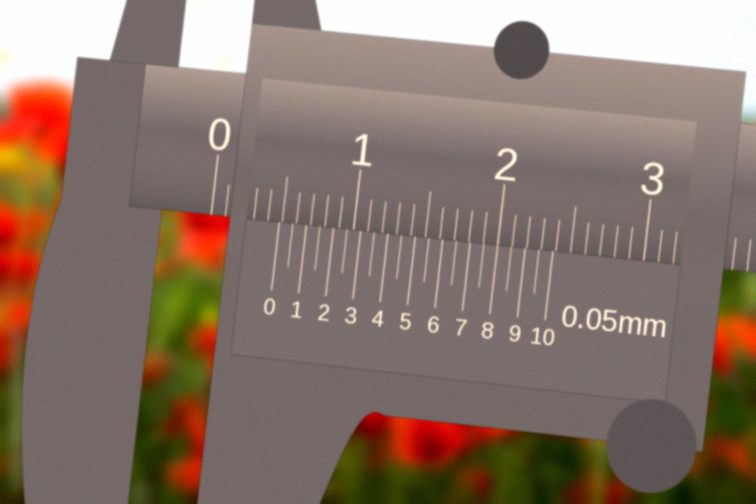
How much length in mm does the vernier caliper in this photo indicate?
4.8 mm
